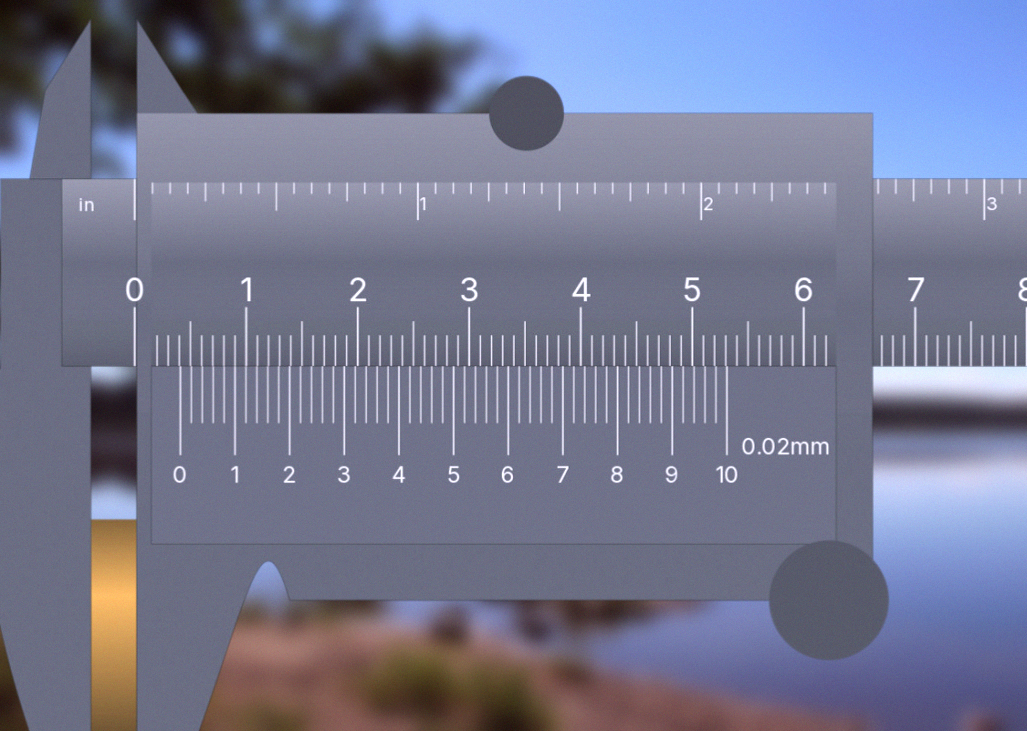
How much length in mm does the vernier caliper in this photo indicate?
4.1 mm
